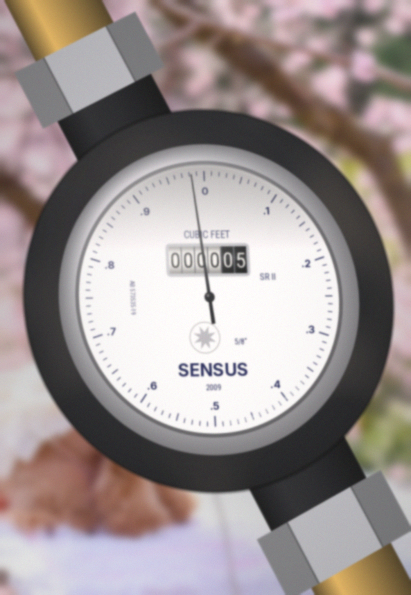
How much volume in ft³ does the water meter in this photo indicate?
4.98 ft³
